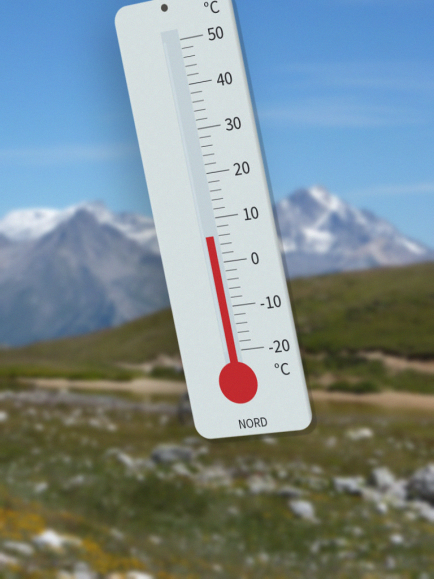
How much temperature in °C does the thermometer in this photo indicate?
6 °C
